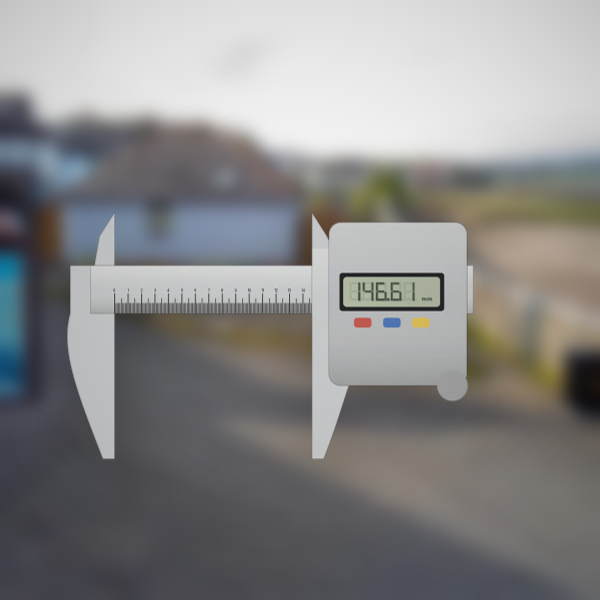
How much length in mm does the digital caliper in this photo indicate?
146.61 mm
